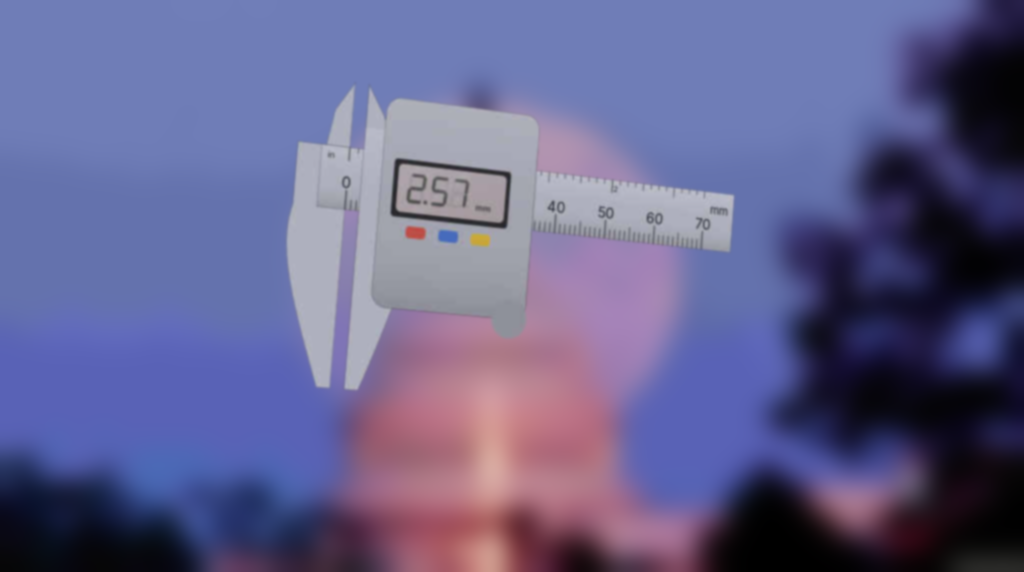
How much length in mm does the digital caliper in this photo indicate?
2.57 mm
